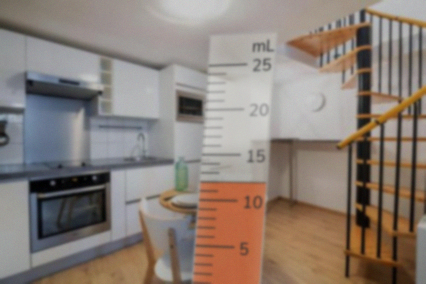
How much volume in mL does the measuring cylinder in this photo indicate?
12 mL
